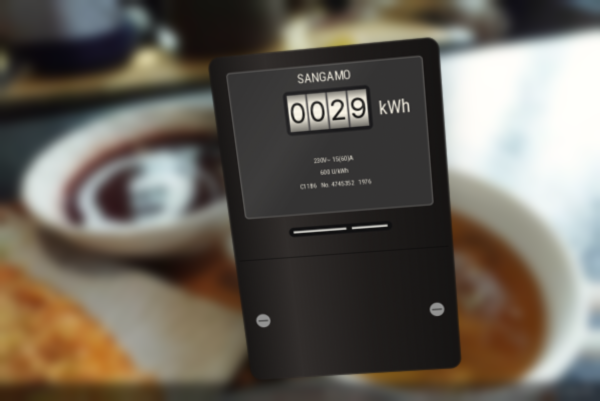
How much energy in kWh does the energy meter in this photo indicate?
29 kWh
